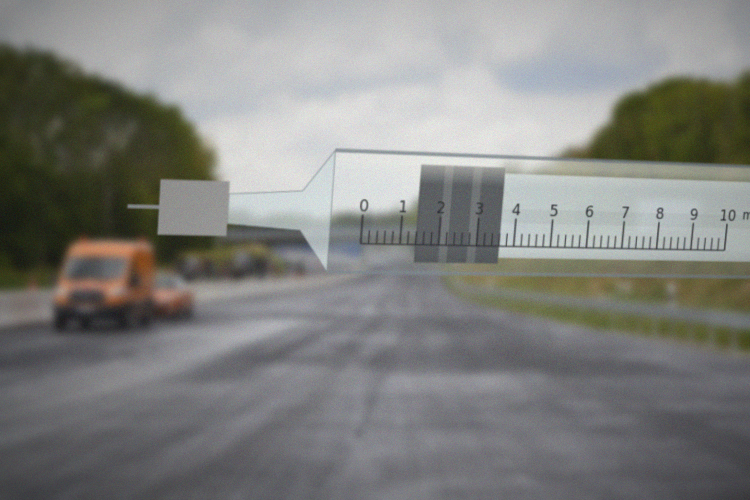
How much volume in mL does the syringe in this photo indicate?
1.4 mL
